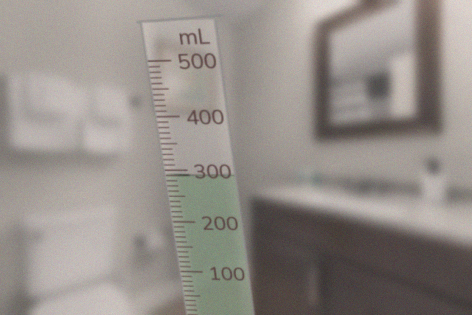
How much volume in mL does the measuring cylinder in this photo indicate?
290 mL
